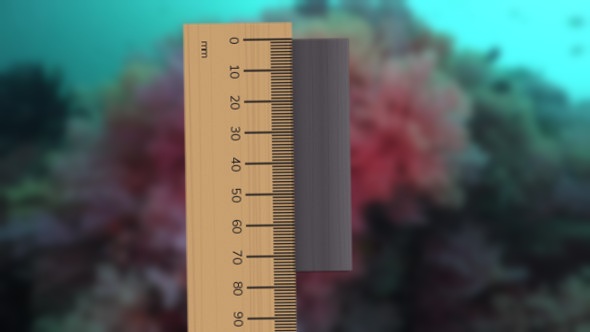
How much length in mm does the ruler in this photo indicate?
75 mm
